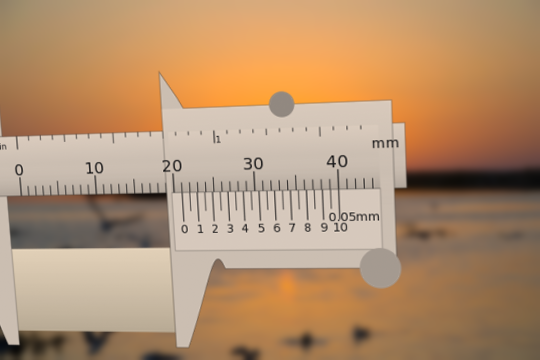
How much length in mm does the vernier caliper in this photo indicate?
21.0 mm
